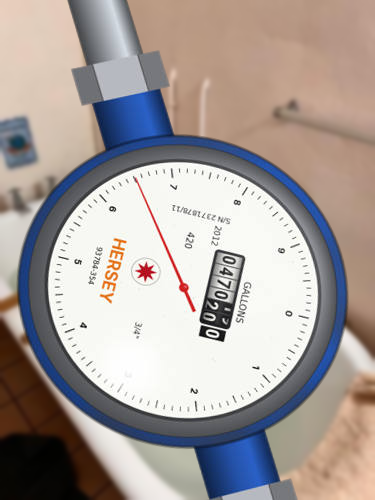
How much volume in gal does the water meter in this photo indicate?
470196.5 gal
